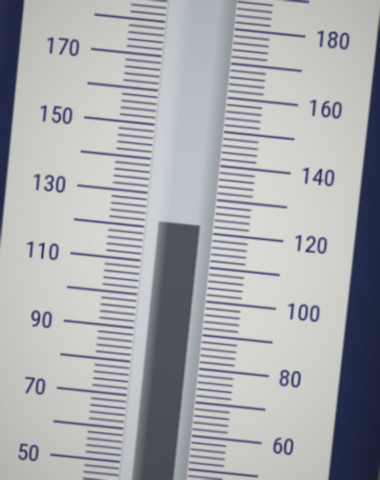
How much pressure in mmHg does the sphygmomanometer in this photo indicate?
122 mmHg
